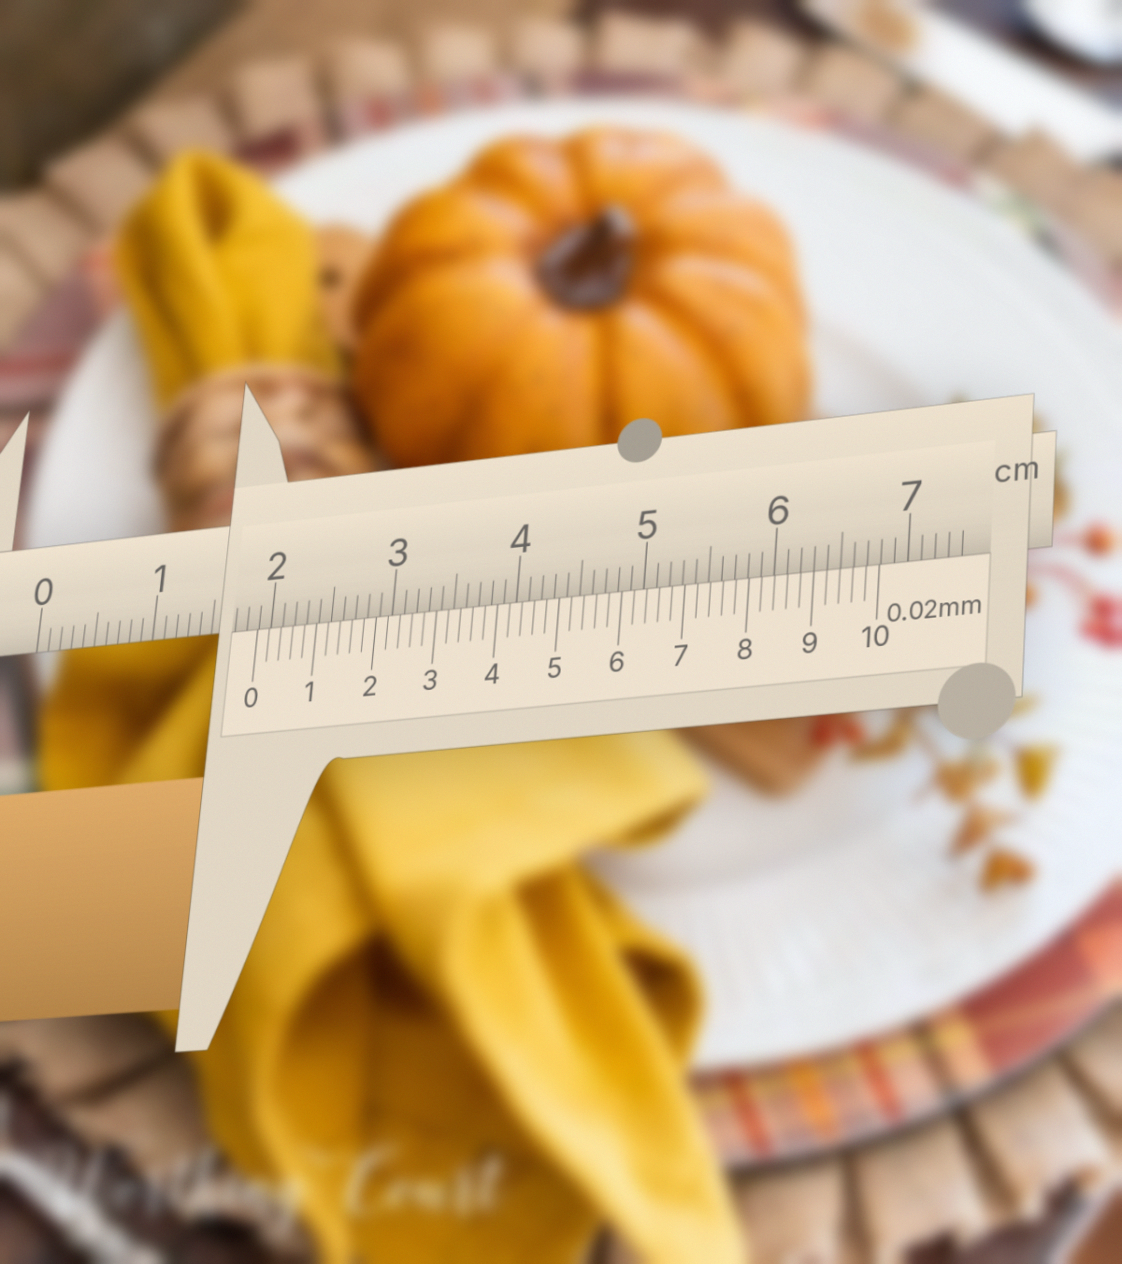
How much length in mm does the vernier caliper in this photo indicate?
18.9 mm
